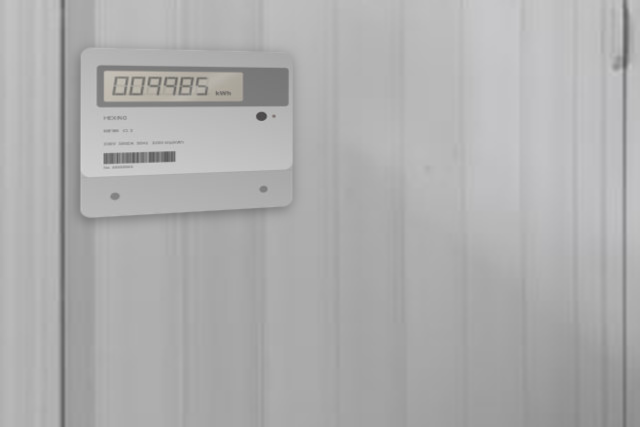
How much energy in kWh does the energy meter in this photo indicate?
9985 kWh
